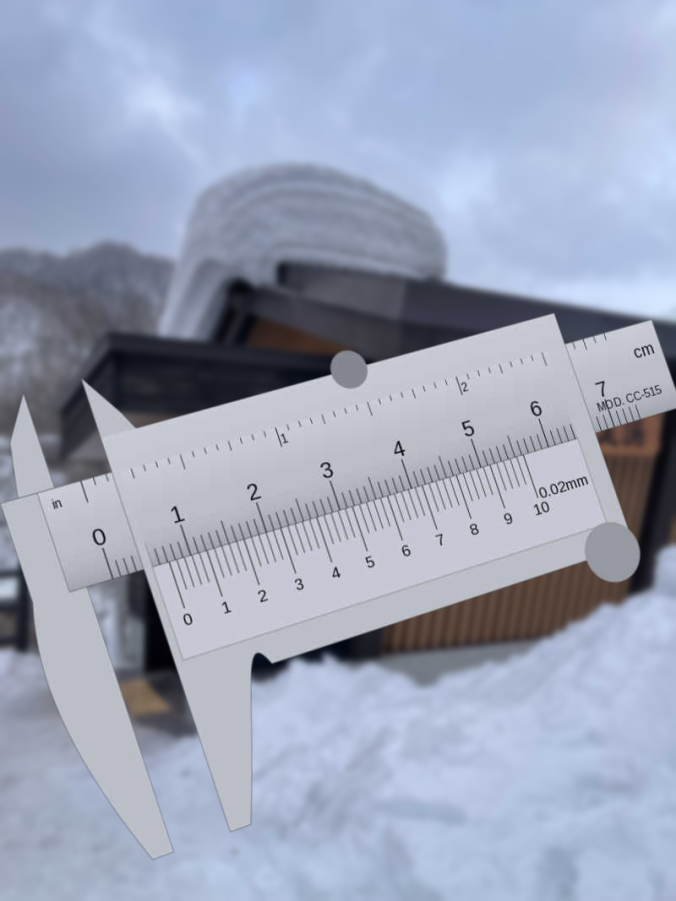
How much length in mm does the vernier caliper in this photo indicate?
7.2 mm
